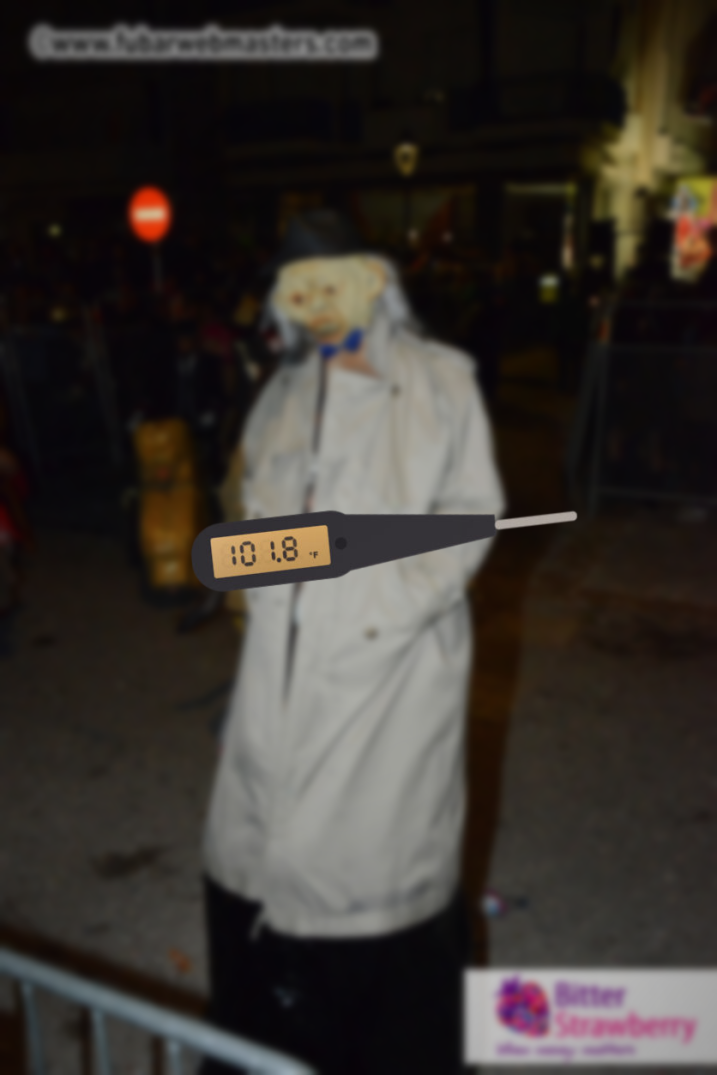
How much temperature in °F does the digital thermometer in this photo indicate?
101.8 °F
